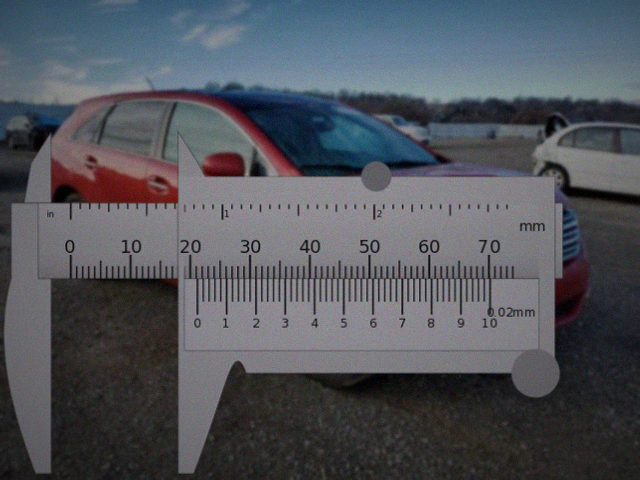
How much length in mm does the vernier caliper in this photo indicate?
21.2 mm
